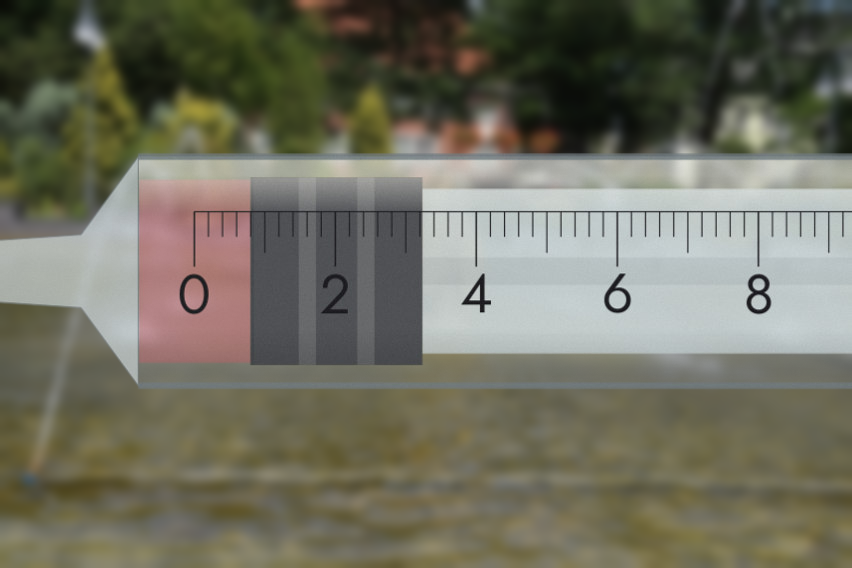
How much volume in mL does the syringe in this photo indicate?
0.8 mL
